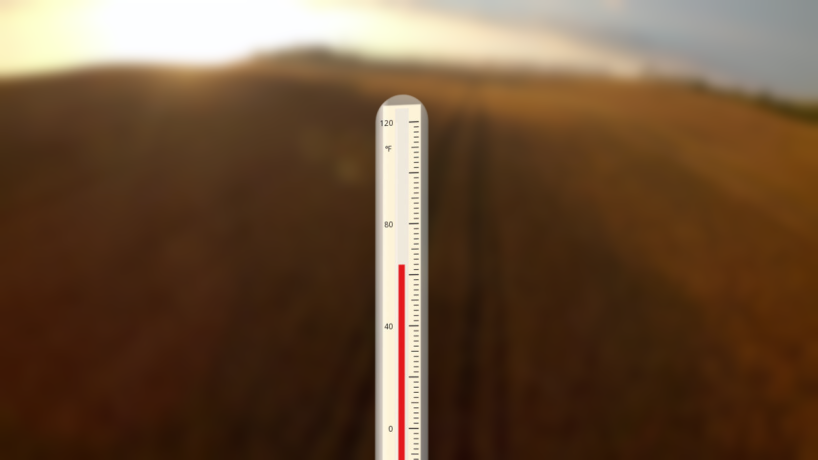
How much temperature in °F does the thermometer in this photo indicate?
64 °F
